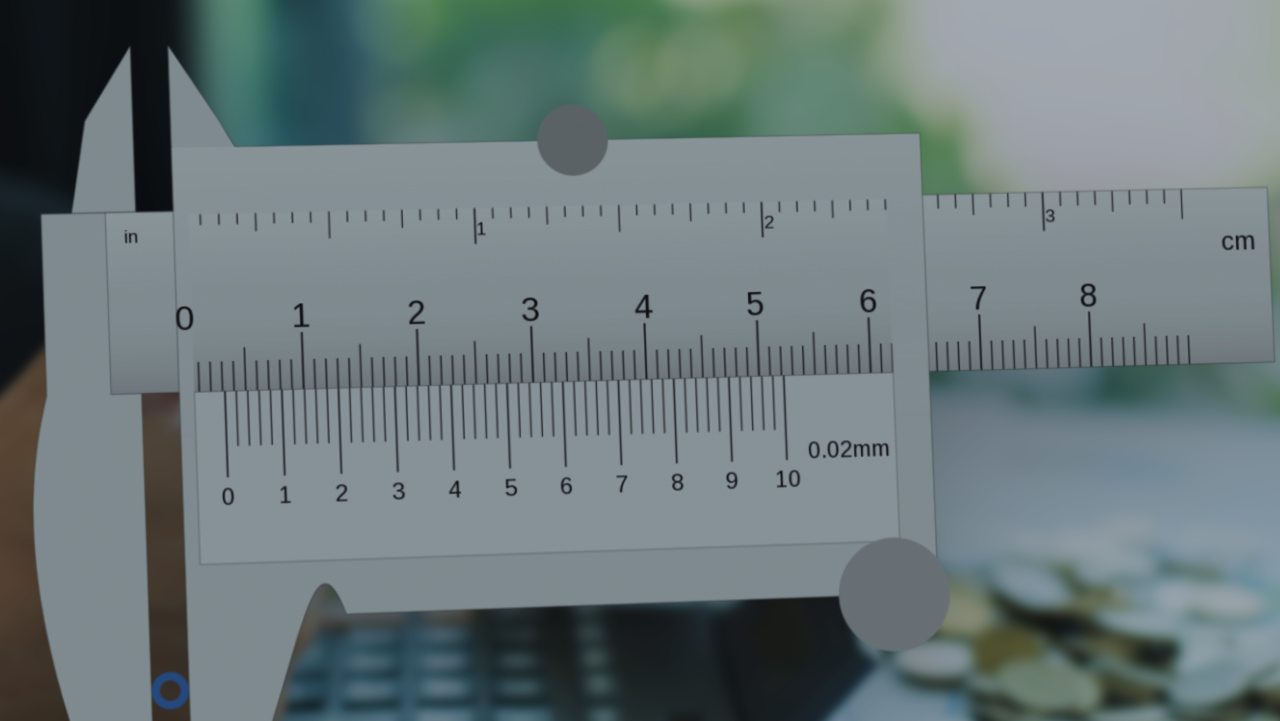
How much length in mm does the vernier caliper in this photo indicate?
3.2 mm
